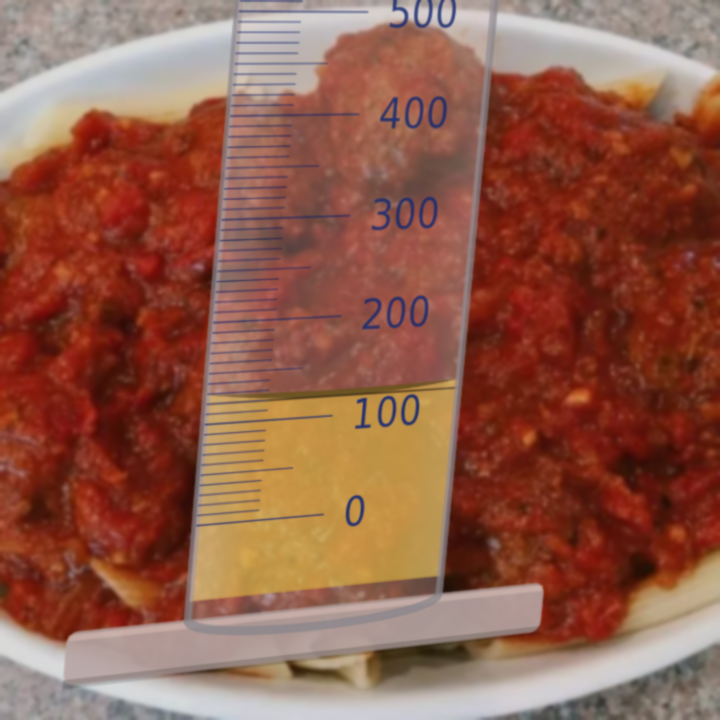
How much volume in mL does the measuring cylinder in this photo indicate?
120 mL
